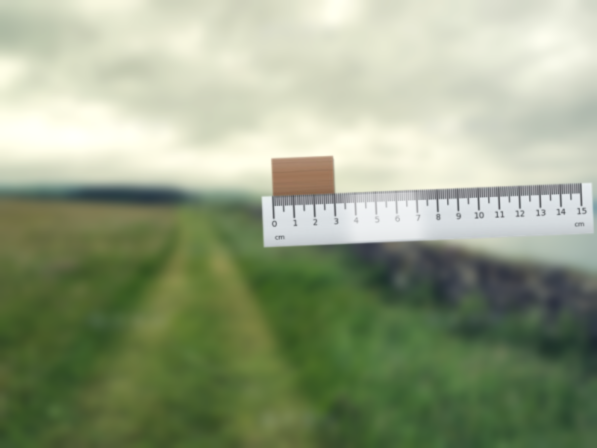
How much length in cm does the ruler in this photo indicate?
3 cm
